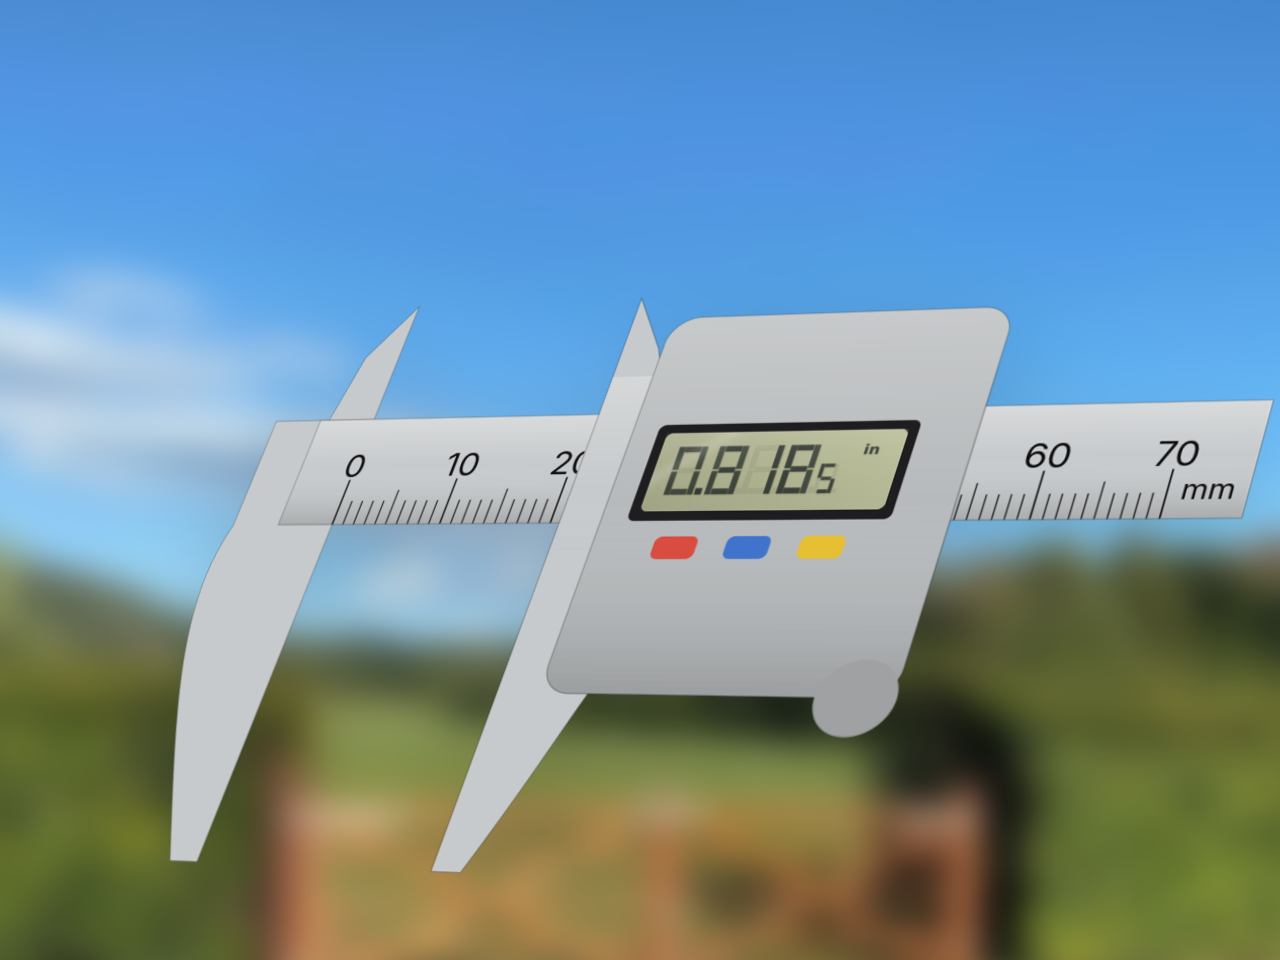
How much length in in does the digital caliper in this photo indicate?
0.8185 in
